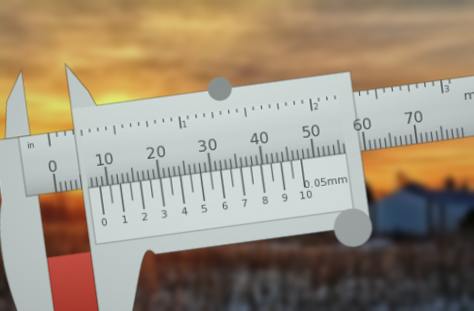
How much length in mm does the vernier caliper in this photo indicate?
8.5 mm
